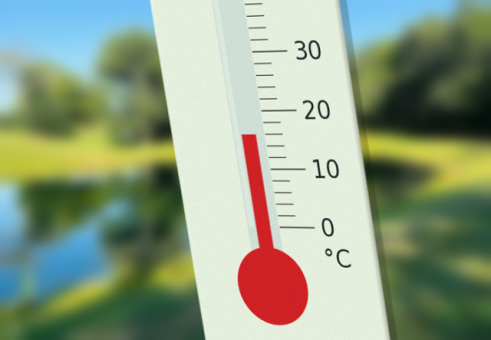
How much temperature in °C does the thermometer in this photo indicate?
16 °C
